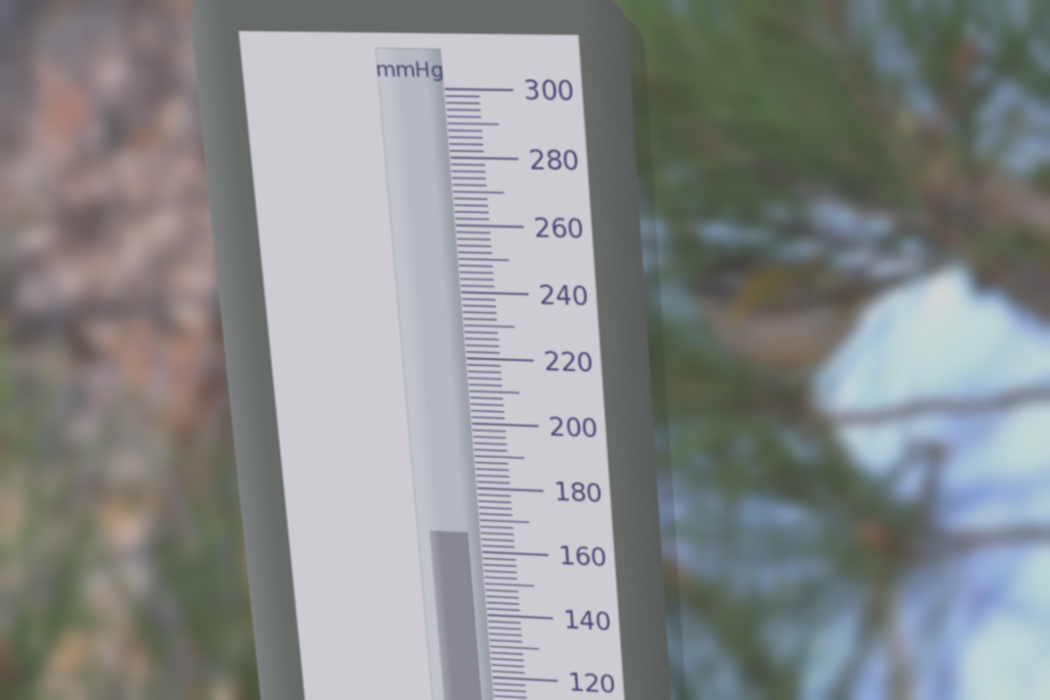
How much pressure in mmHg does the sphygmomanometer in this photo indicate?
166 mmHg
